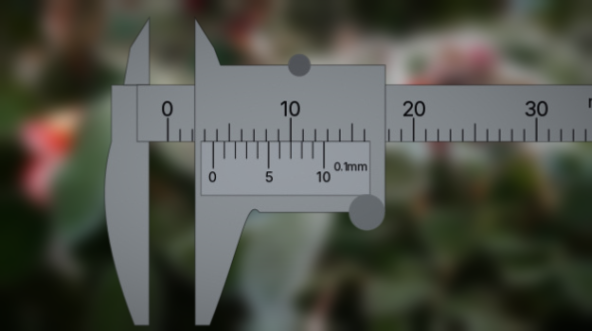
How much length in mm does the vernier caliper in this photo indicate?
3.7 mm
